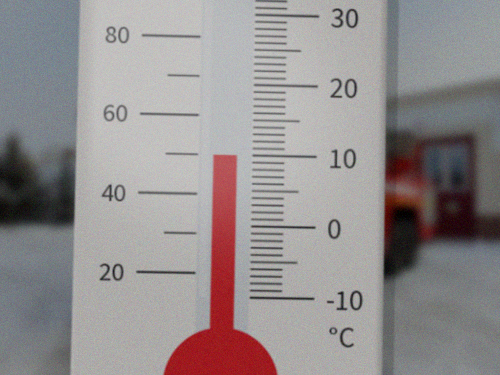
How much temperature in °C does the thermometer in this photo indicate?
10 °C
